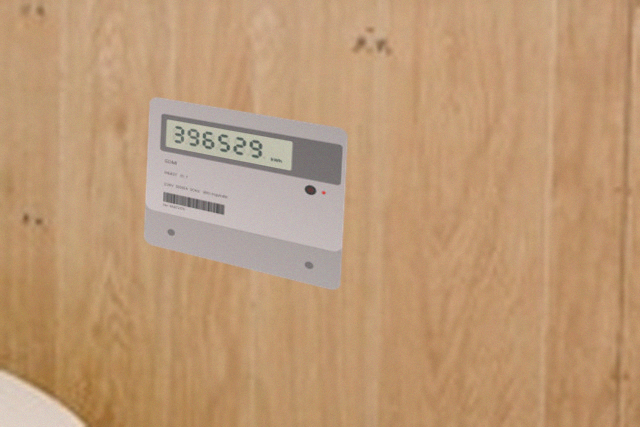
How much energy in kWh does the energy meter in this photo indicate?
396529 kWh
